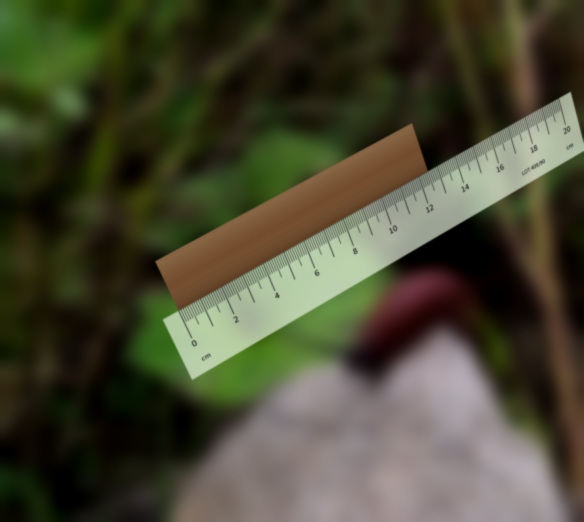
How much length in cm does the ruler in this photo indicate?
12.5 cm
